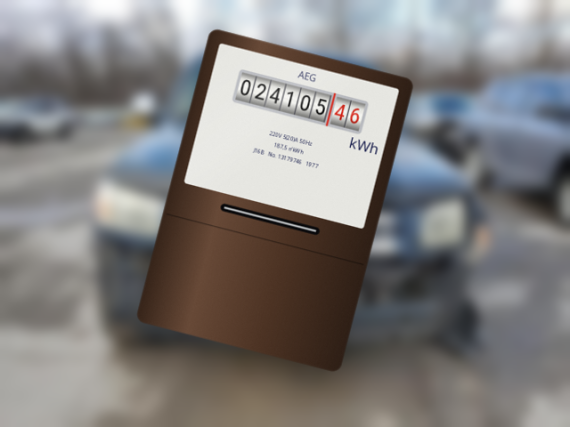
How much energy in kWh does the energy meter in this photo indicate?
24105.46 kWh
